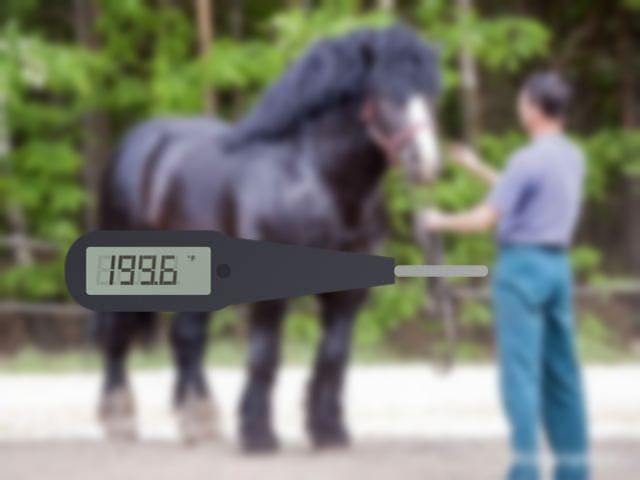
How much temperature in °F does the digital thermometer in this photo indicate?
199.6 °F
